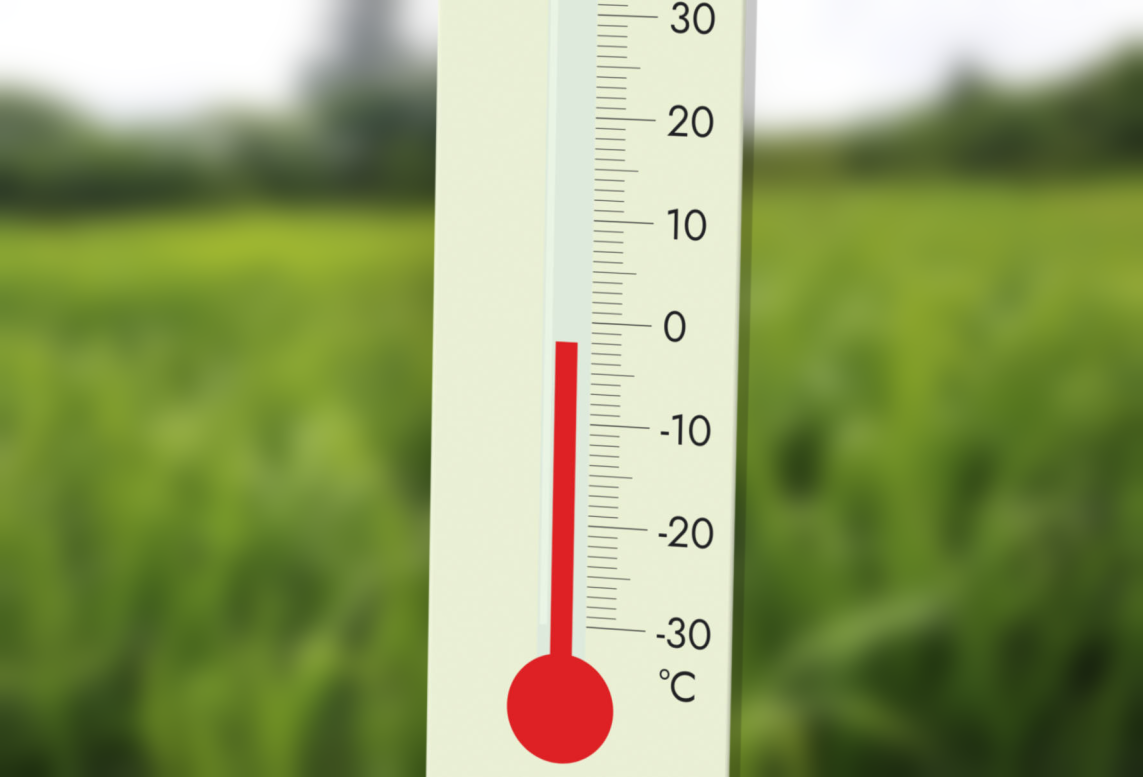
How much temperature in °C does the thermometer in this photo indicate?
-2 °C
